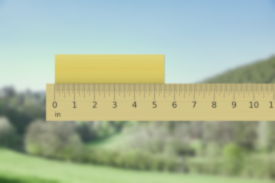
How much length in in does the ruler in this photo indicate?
5.5 in
